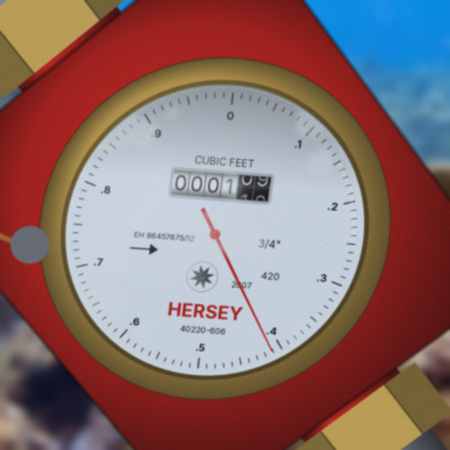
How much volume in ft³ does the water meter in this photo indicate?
109.41 ft³
